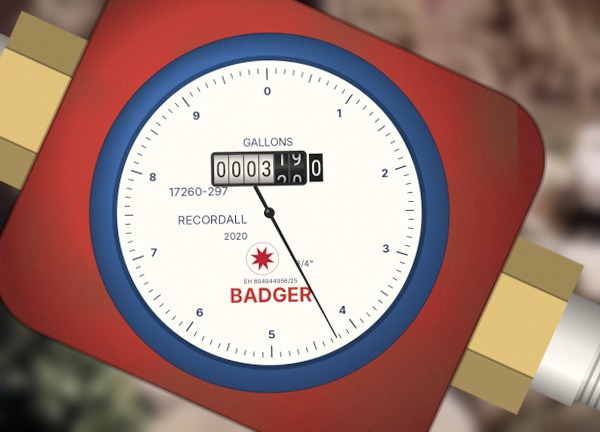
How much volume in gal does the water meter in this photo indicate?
3194.2 gal
